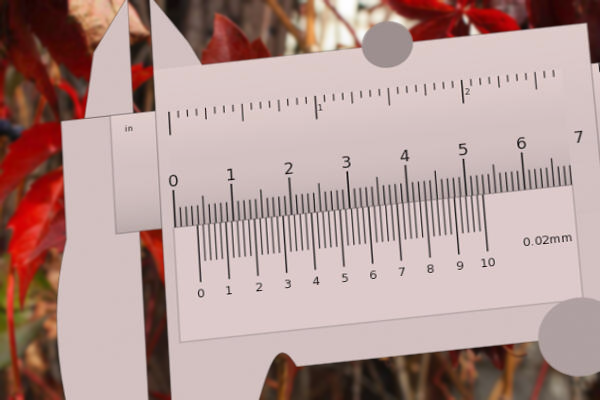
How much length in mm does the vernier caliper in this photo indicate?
3.8 mm
